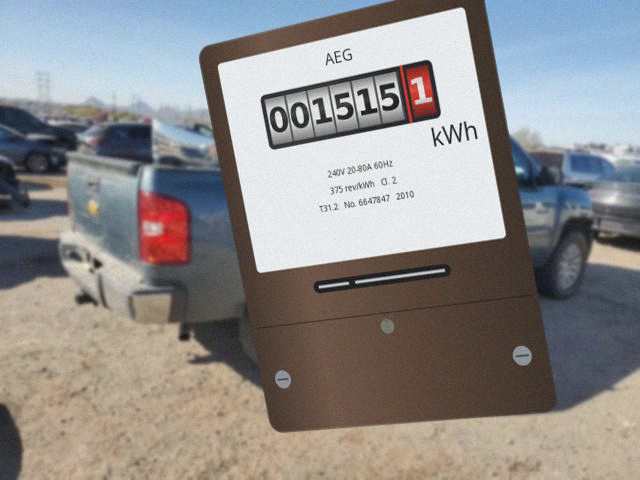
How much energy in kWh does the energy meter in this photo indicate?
1515.1 kWh
